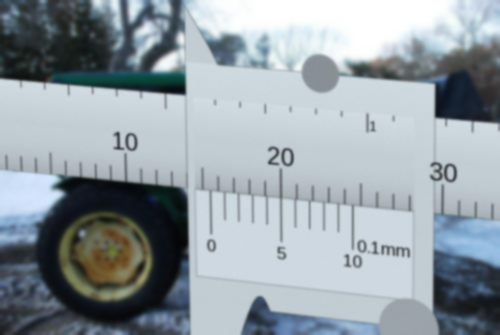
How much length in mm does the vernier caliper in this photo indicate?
15.5 mm
